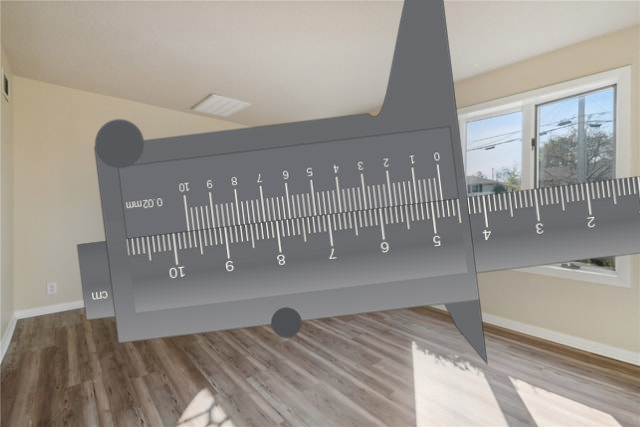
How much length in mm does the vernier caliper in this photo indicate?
48.0 mm
